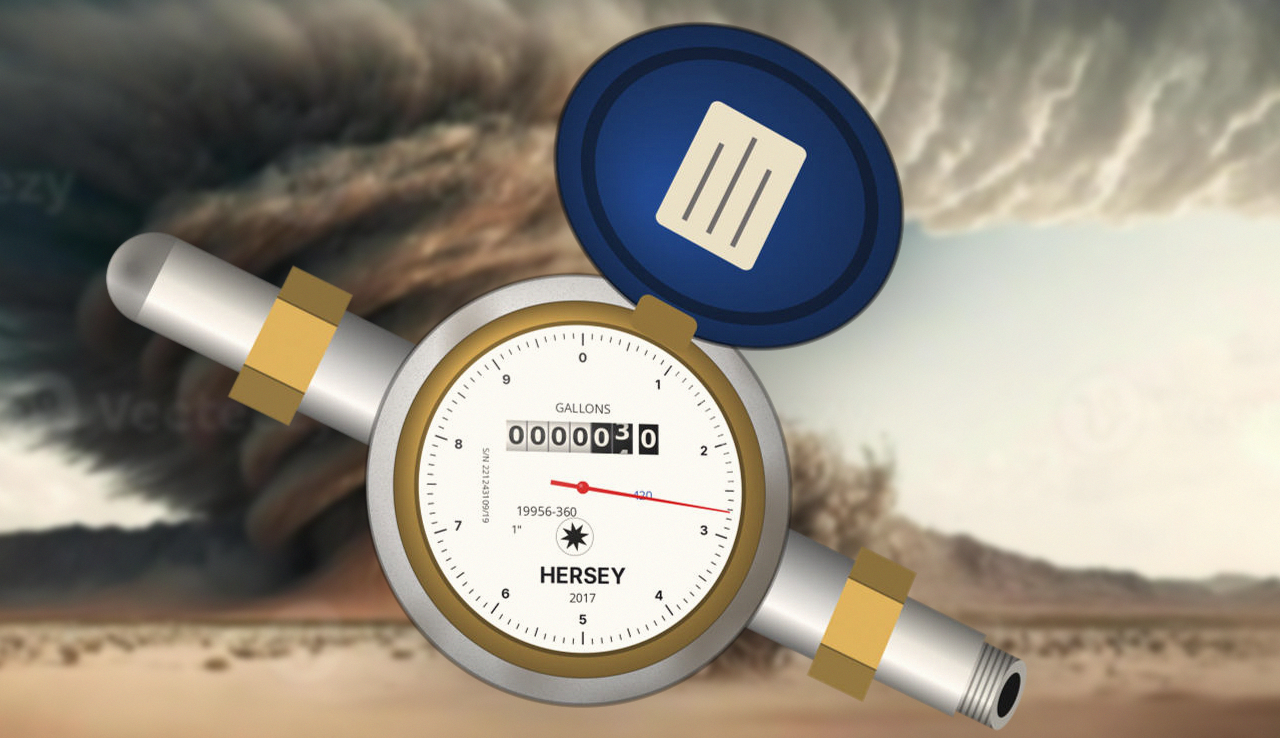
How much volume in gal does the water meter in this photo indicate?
32.7 gal
